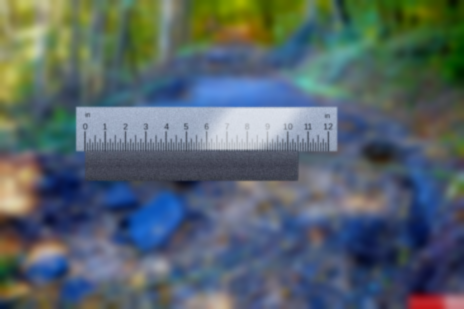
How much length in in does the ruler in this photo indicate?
10.5 in
